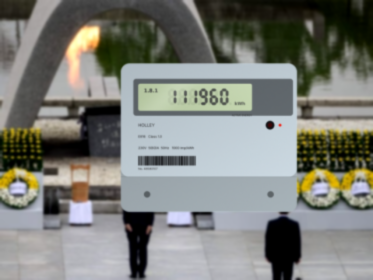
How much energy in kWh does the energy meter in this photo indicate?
111960 kWh
